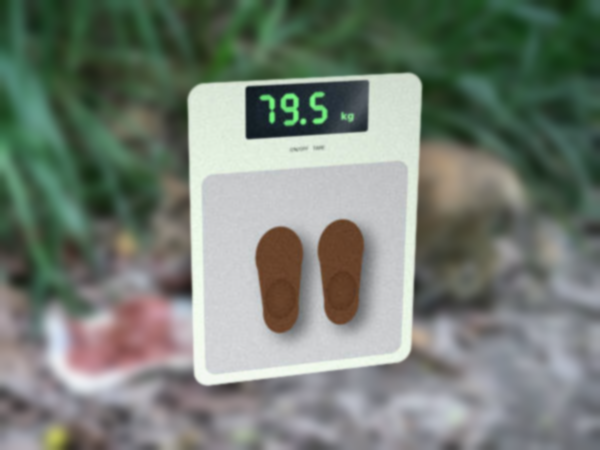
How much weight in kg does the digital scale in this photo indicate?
79.5 kg
